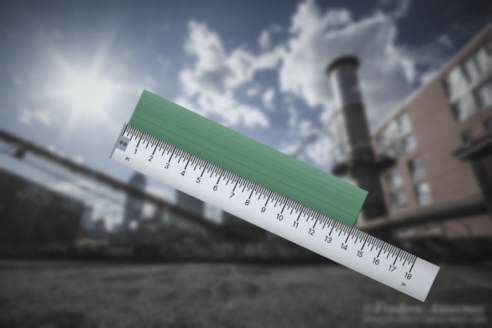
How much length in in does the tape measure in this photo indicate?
14 in
